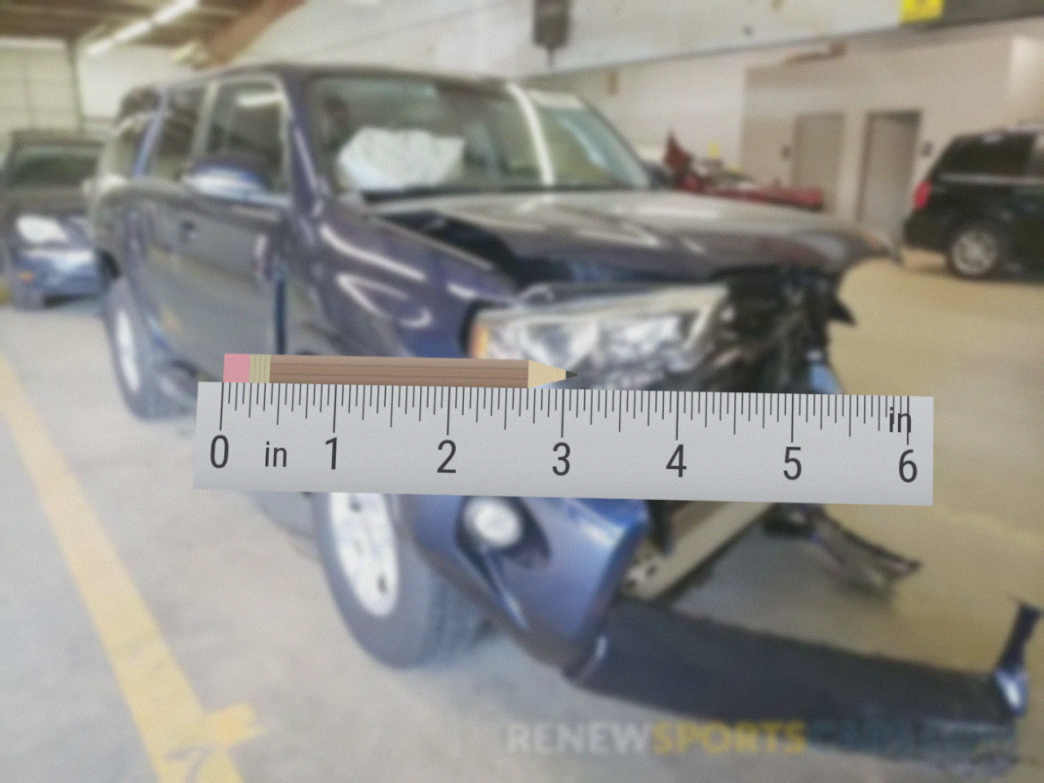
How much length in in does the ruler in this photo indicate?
3.125 in
